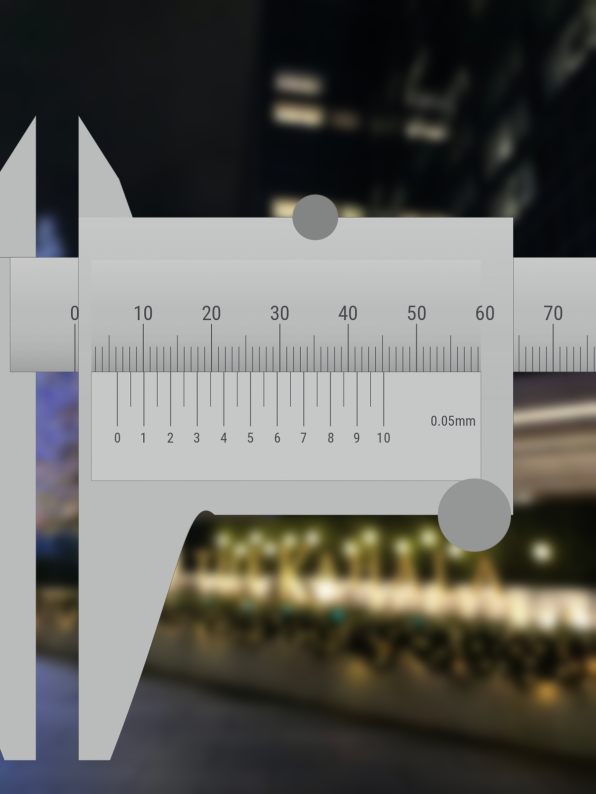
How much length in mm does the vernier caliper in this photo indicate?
6.2 mm
